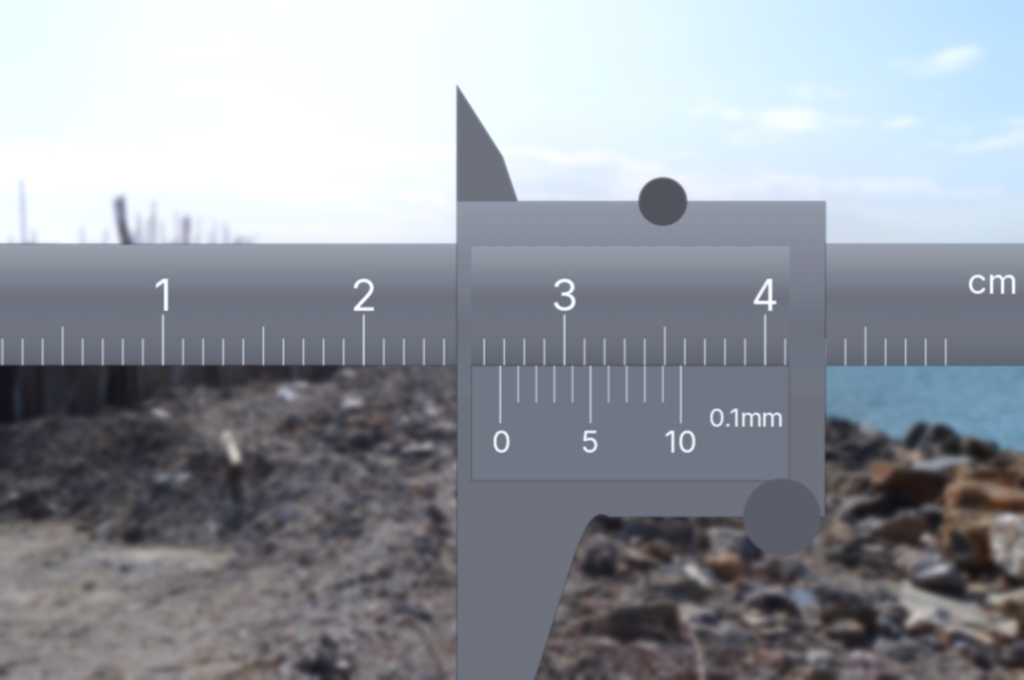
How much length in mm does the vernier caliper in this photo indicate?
26.8 mm
